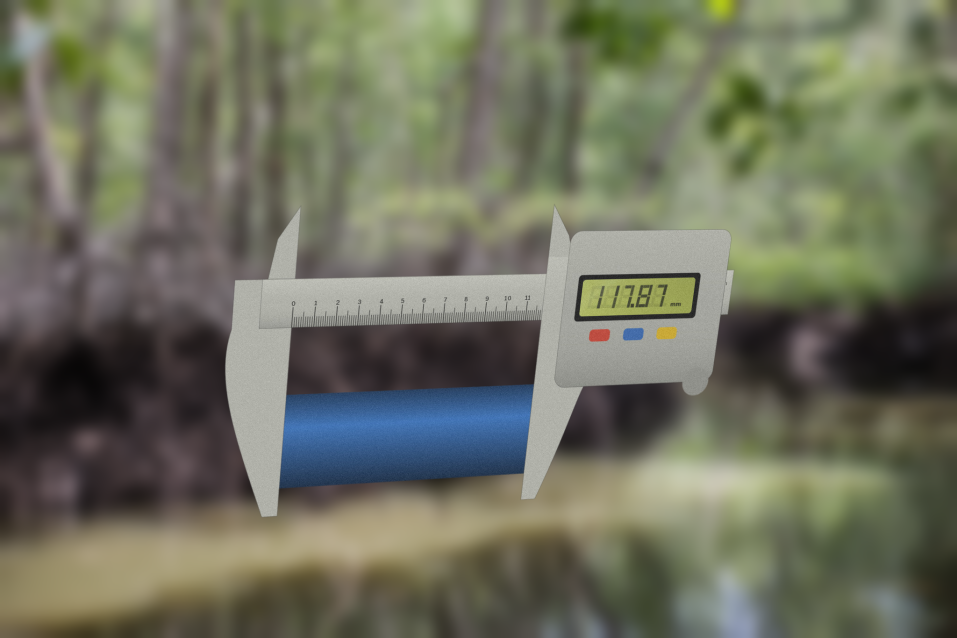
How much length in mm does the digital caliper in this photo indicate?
117.87 mm
